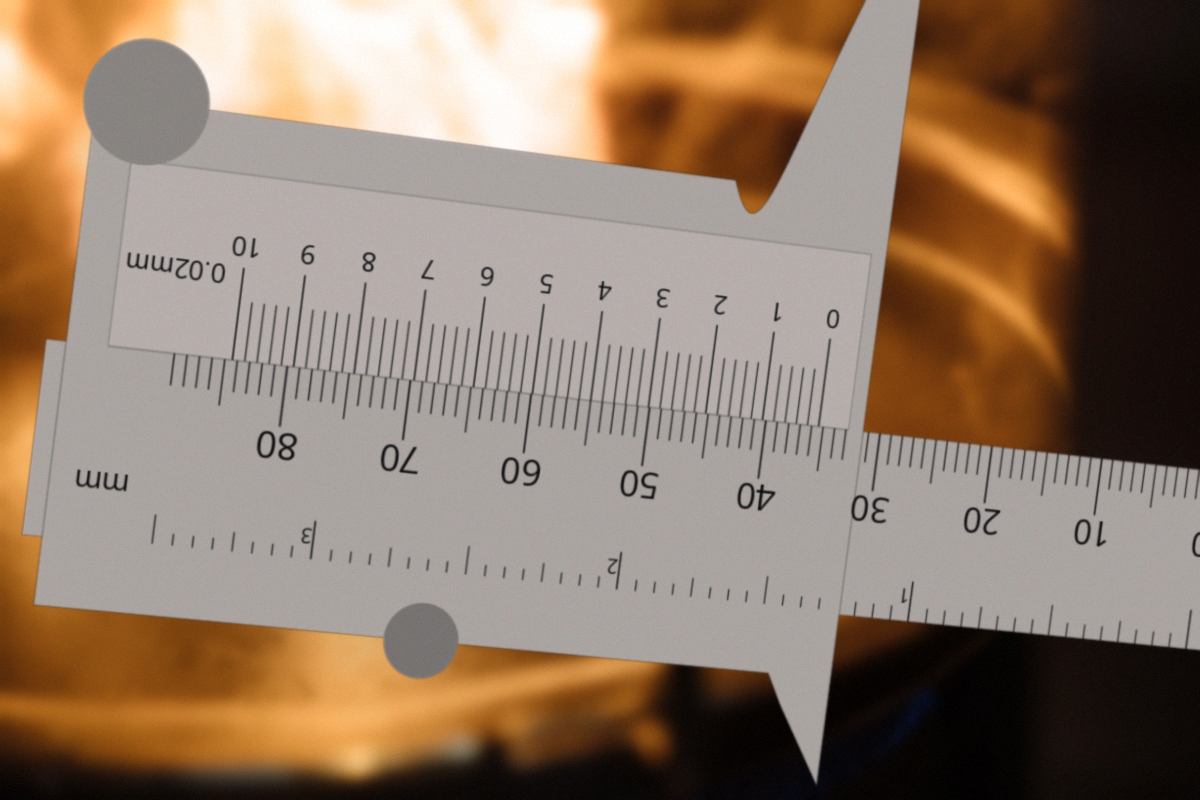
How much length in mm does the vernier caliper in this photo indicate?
35.4 mm
